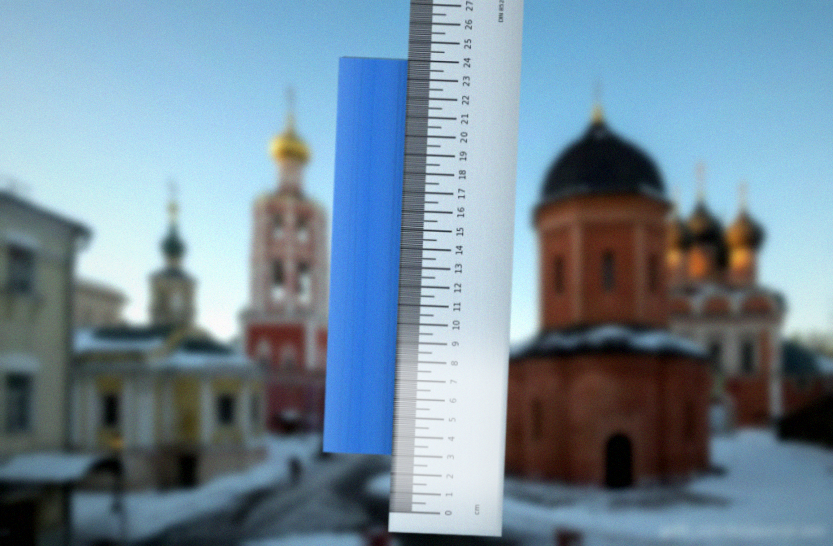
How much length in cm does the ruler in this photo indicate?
21 cm
